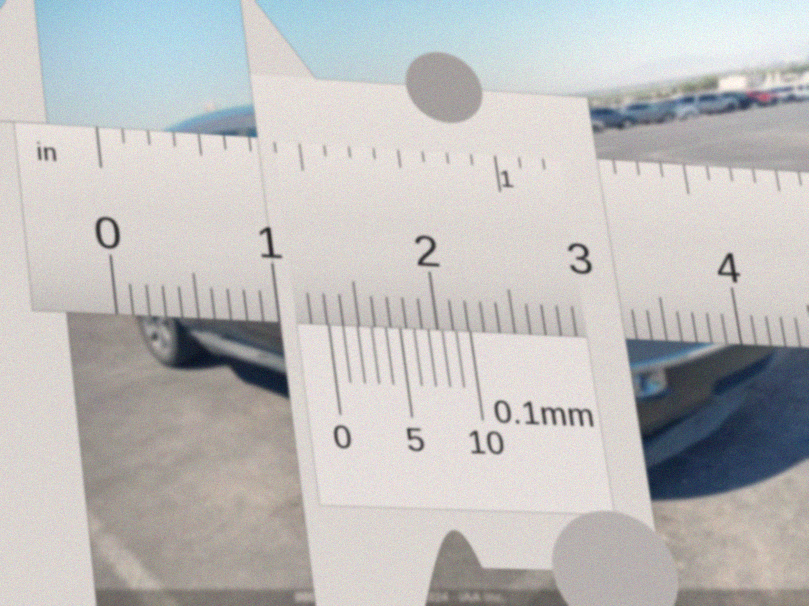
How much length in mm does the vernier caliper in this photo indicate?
13.1 mm
